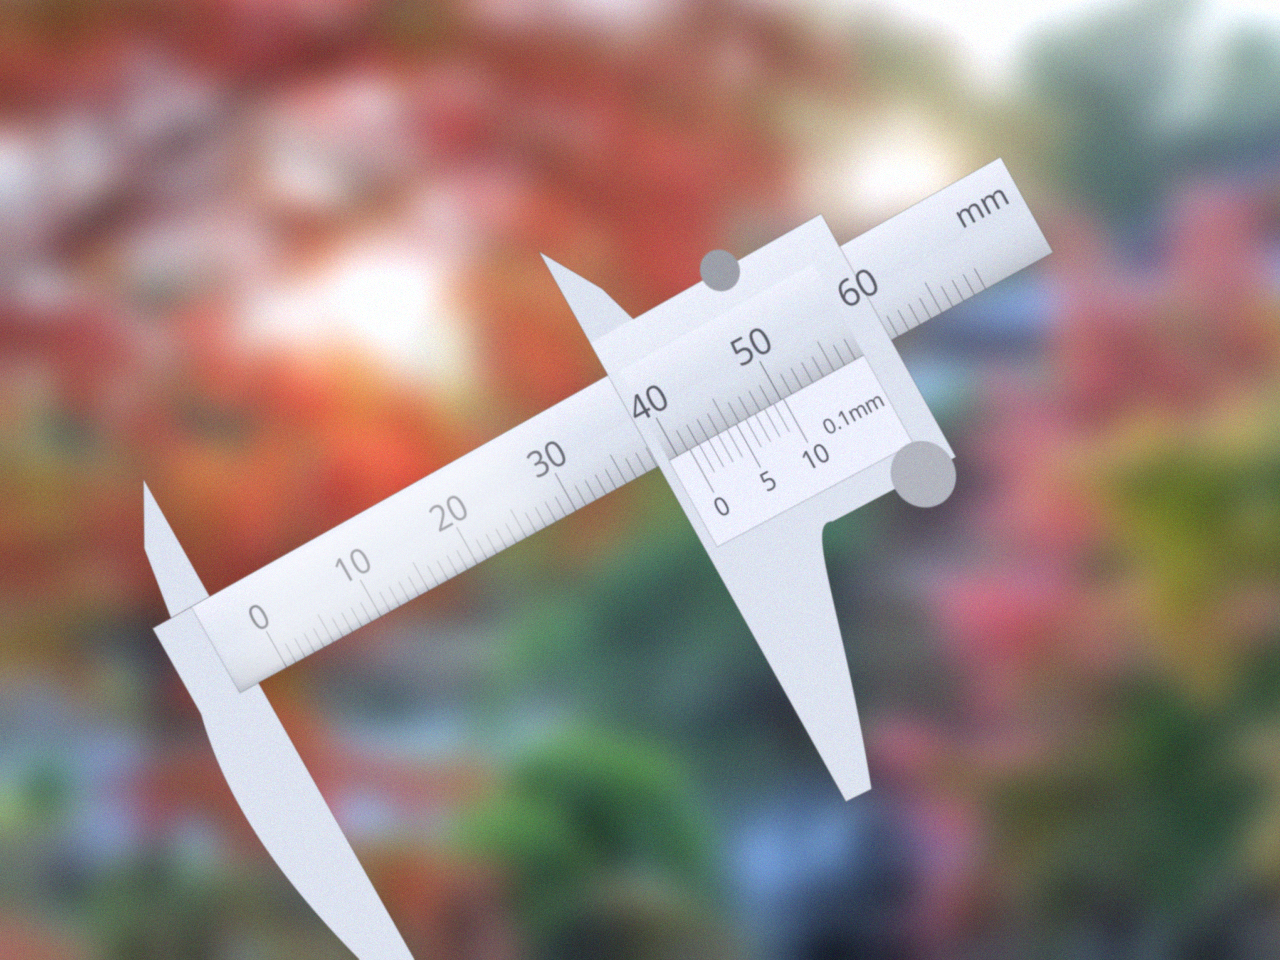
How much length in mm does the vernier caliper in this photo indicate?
41.2 mm
